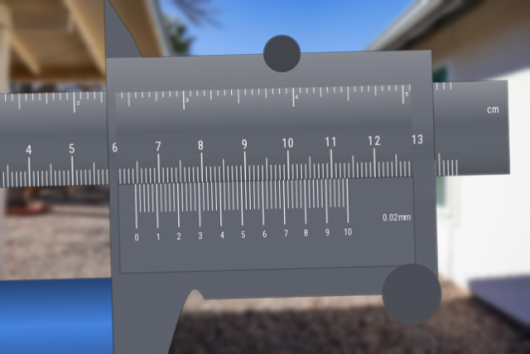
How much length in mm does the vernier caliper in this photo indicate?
64.5 mm
